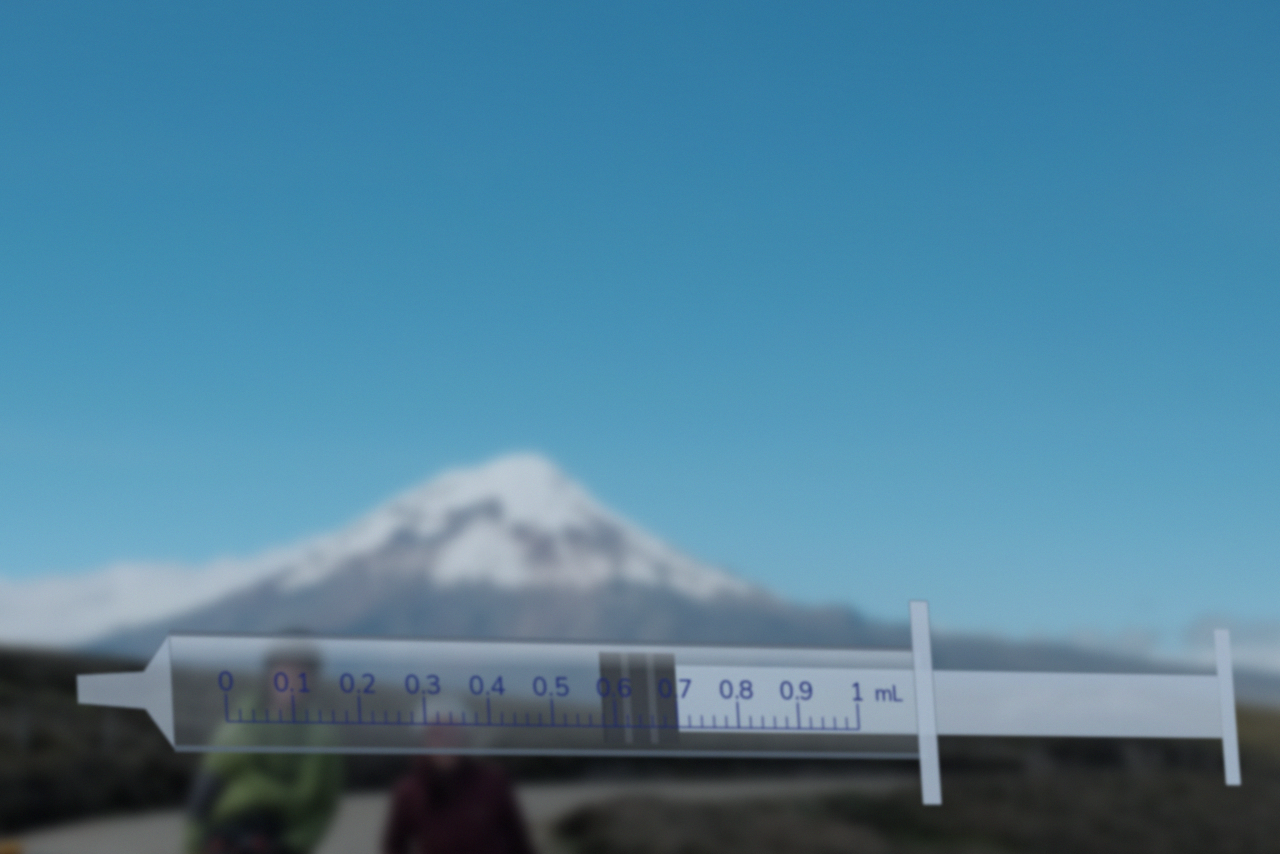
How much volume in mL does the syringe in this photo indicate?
0.58 mL
